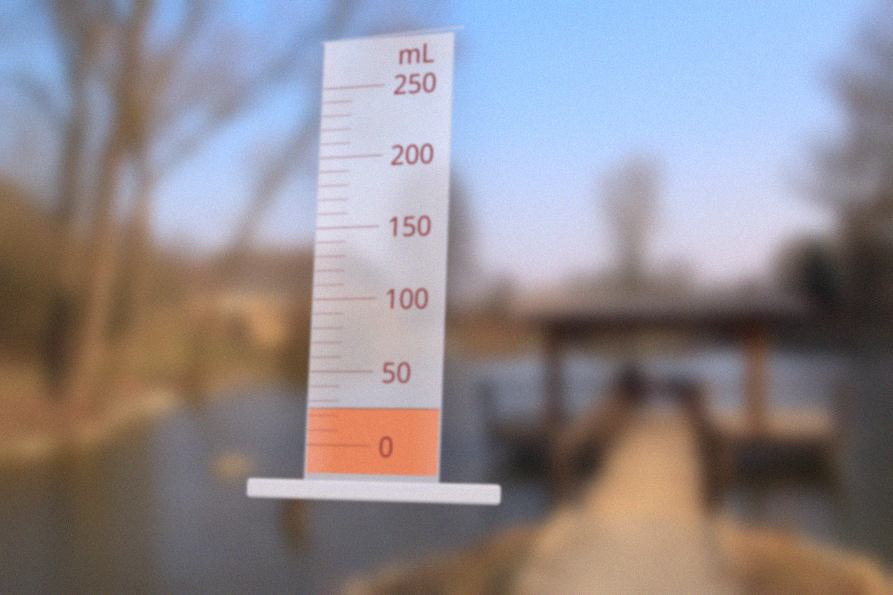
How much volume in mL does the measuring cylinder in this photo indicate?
25 mL
